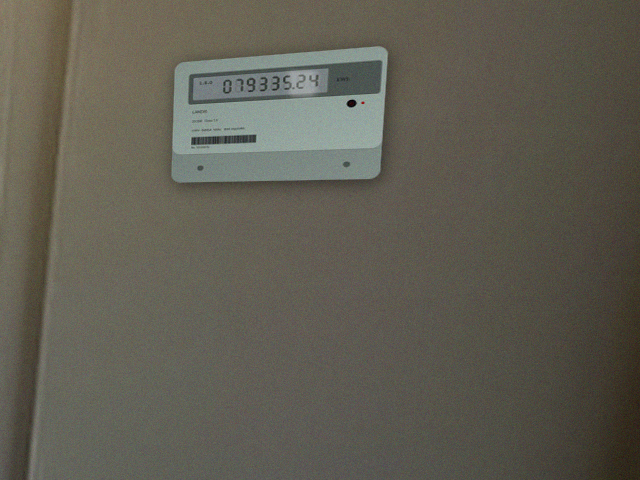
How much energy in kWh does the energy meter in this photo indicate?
79335.24 kWh
